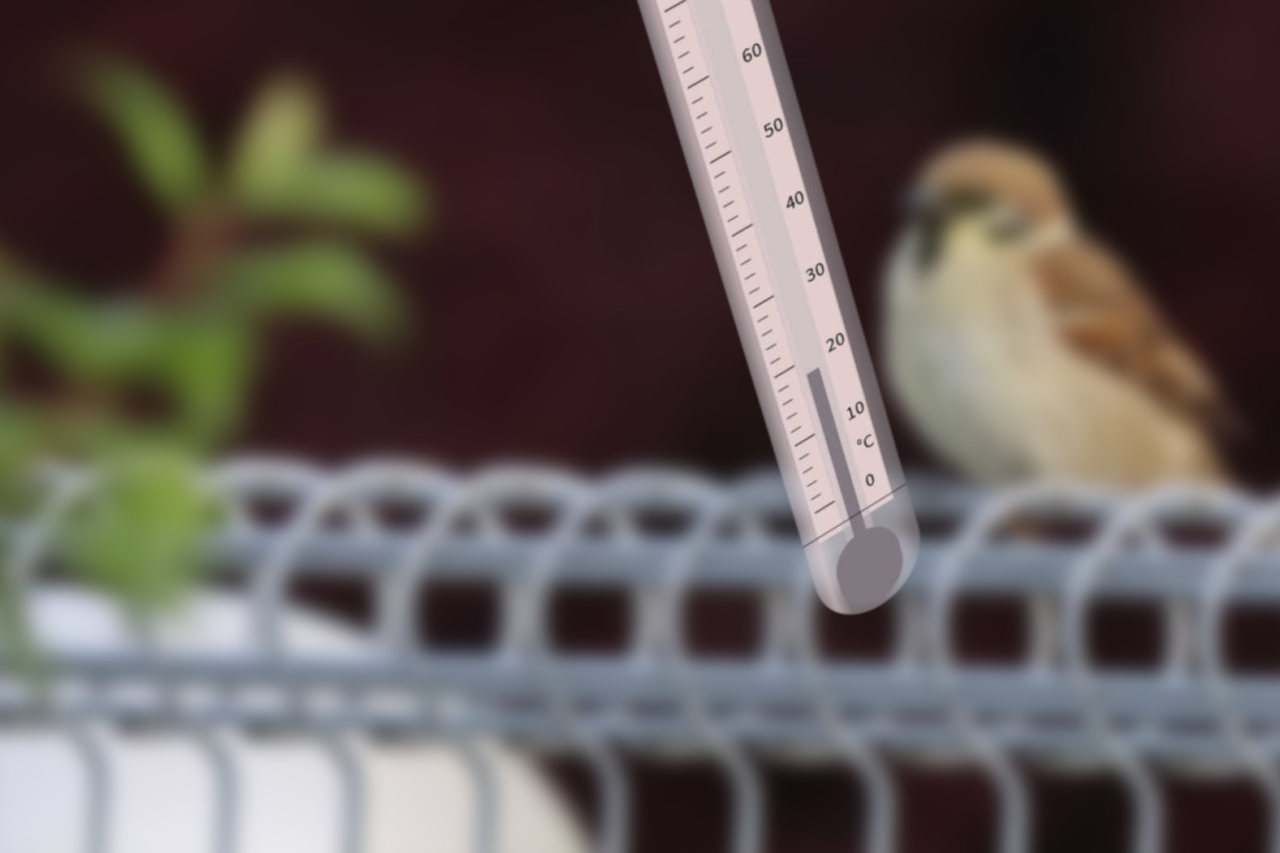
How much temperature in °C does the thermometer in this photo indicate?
18 °C
